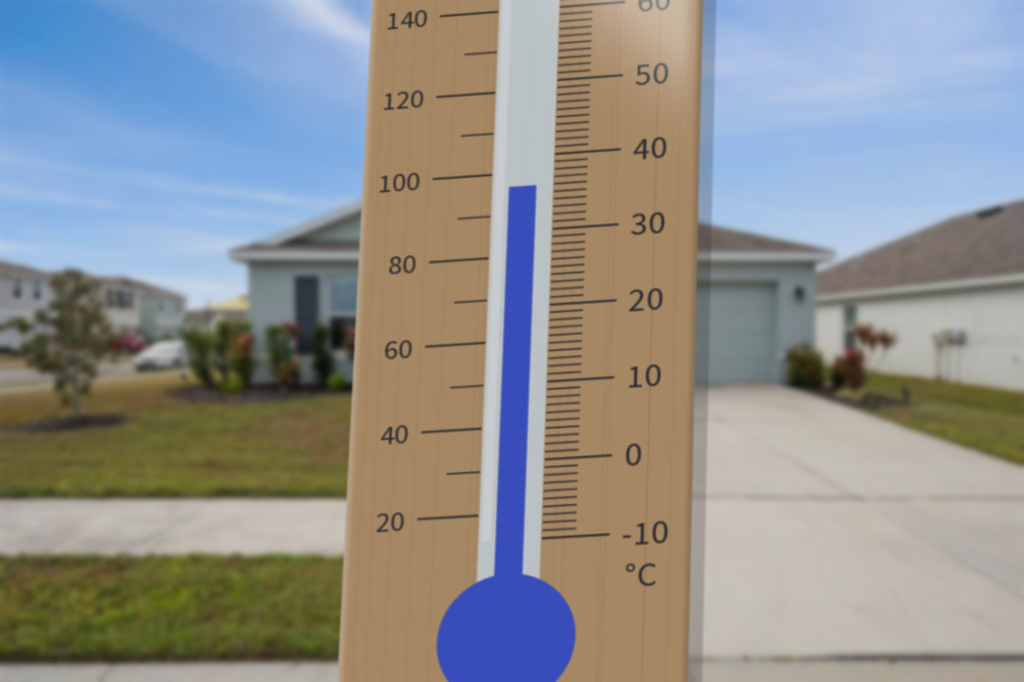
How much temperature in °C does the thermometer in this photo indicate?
36 °C
